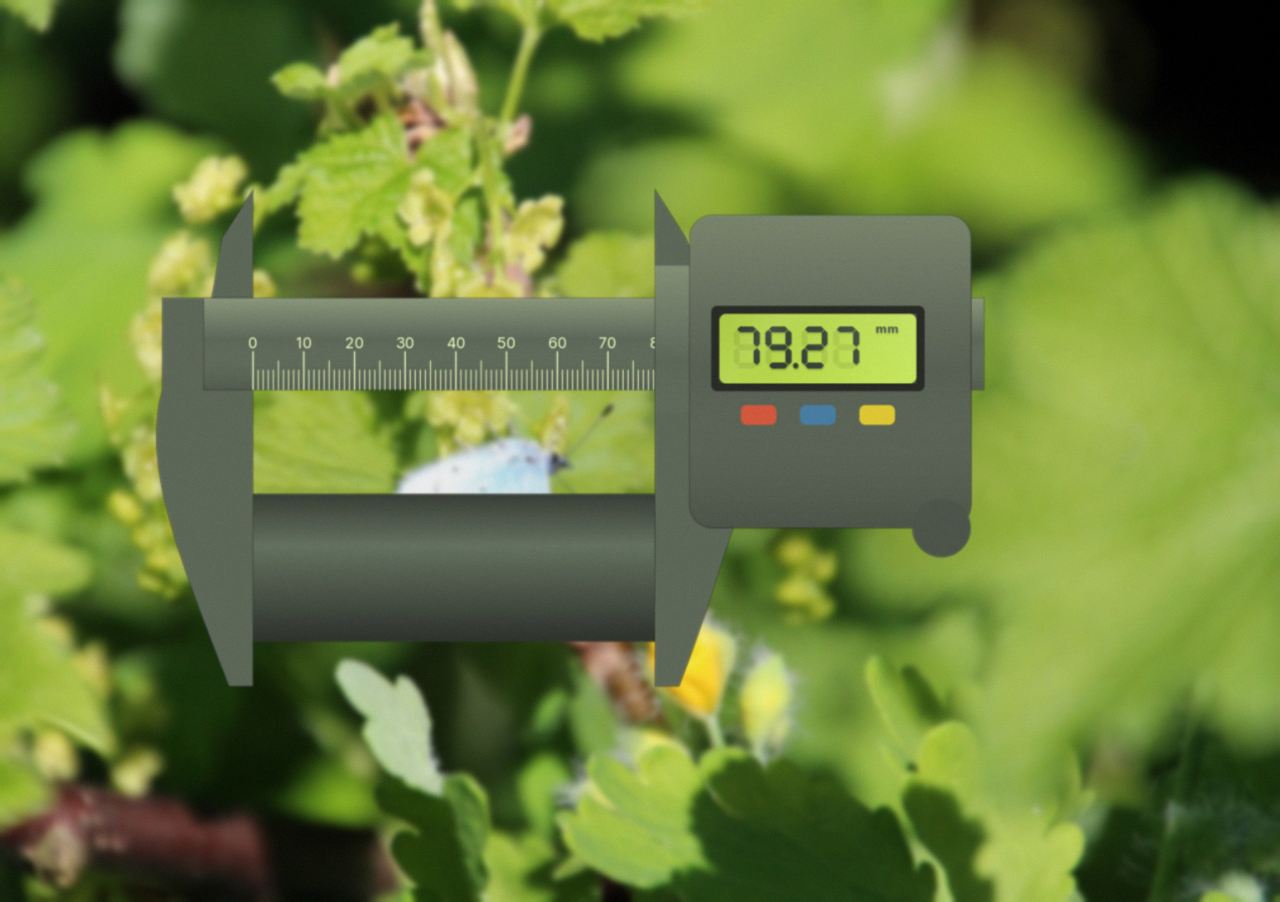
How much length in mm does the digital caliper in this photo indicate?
79.27 mm
